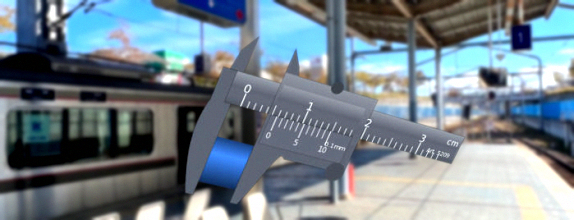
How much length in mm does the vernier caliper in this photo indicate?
5.8 mm
